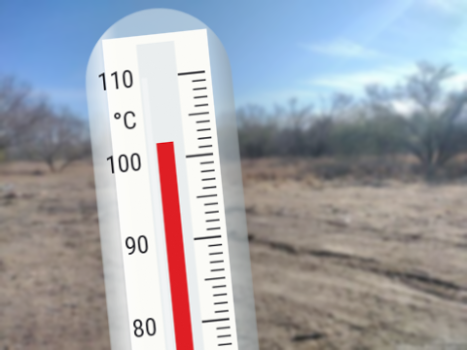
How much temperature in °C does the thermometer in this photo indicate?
102 °C
